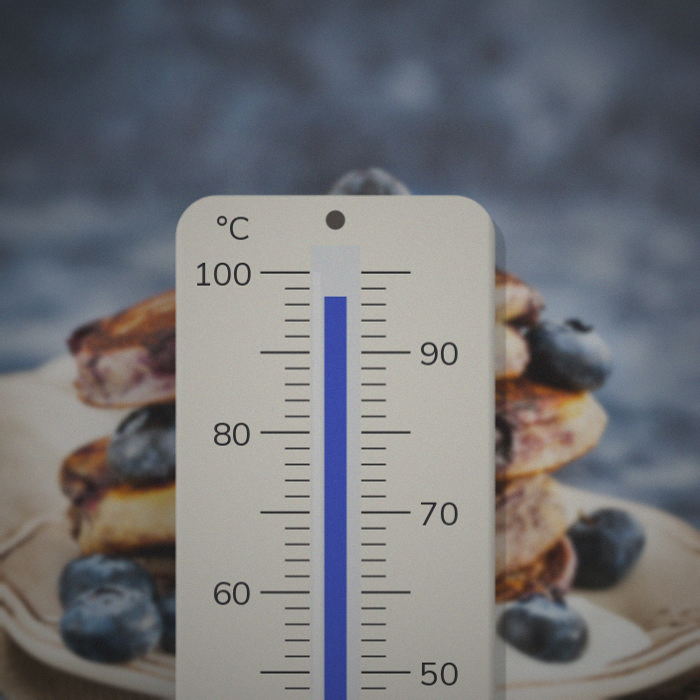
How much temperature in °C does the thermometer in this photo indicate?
97 °C
